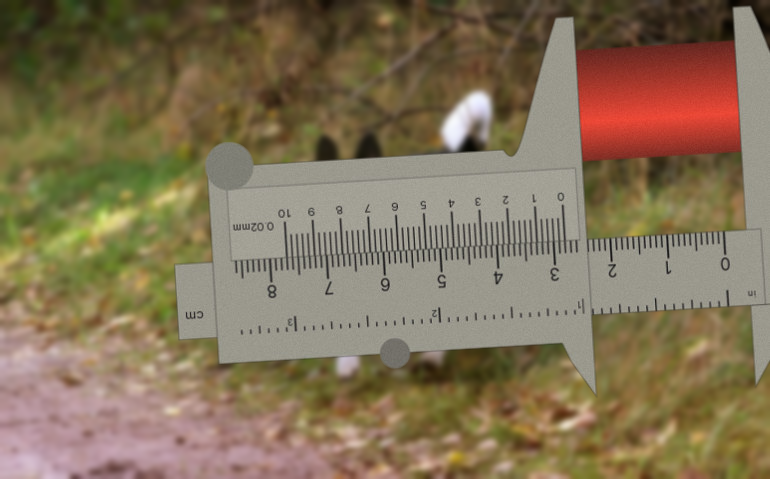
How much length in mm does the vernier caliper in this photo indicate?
28.0 mm
